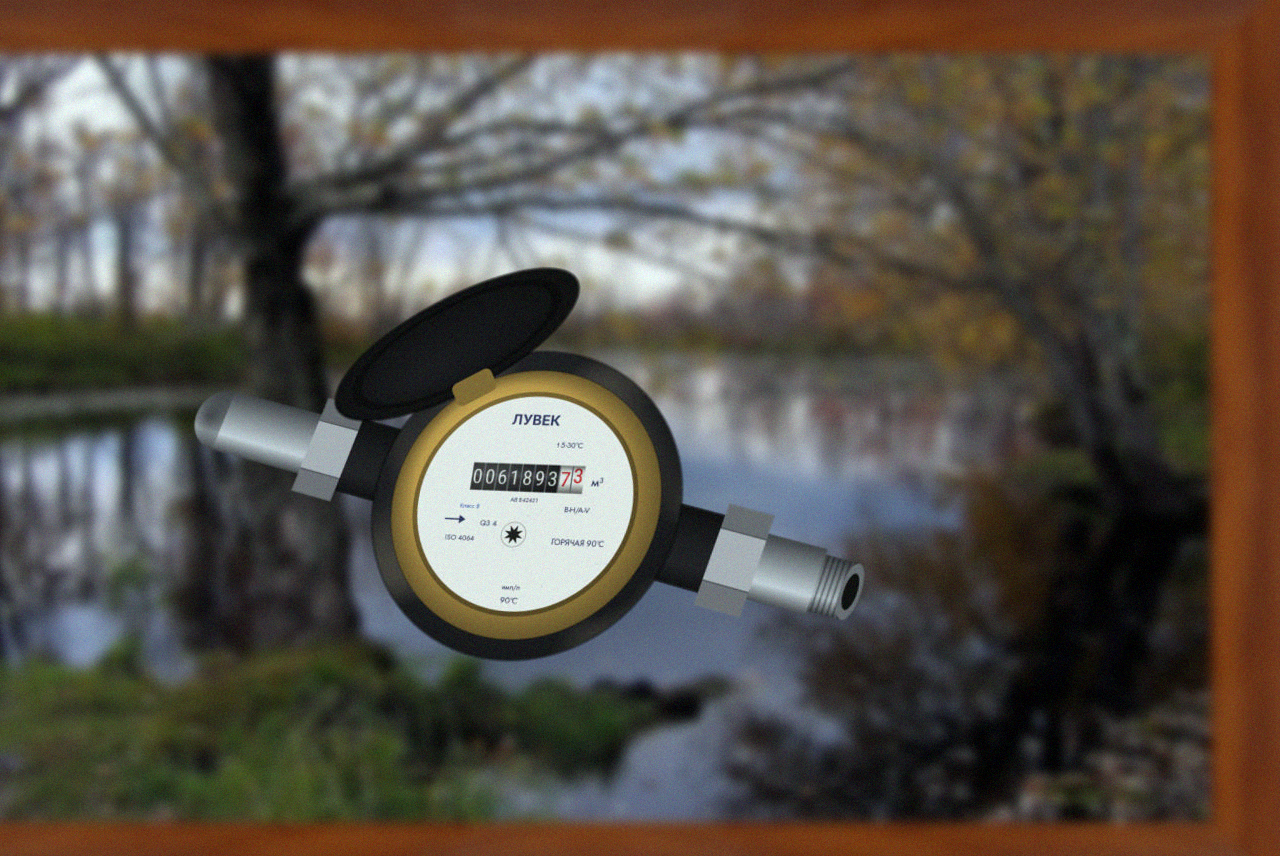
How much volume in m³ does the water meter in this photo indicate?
61893.73 m³
